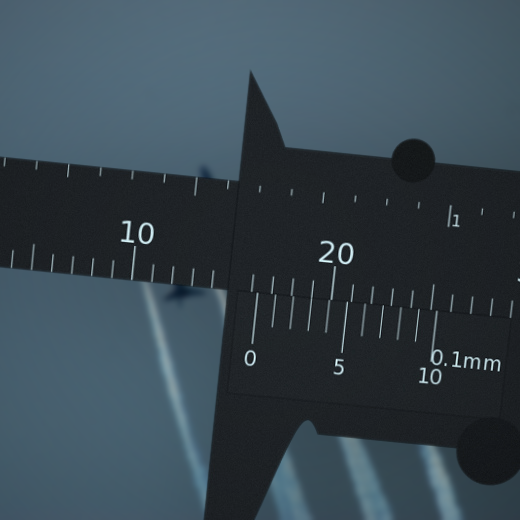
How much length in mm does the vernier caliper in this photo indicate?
16.3 mm
